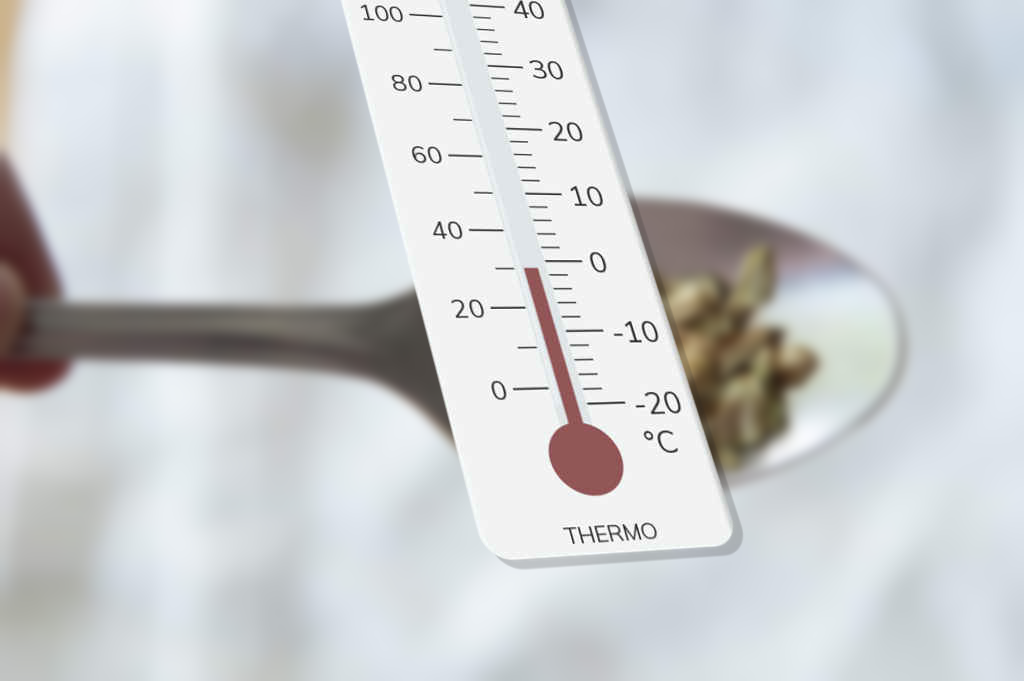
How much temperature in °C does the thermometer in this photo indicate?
-1 °C
